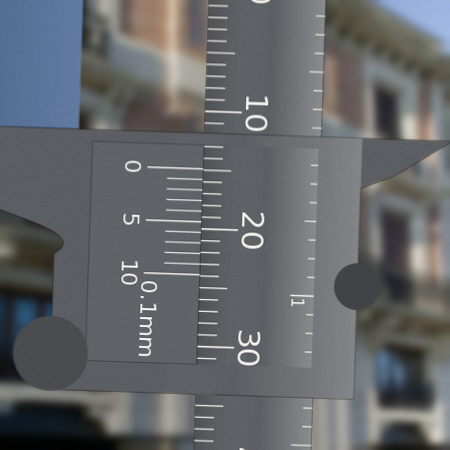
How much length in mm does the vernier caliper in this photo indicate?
14.9 mm
